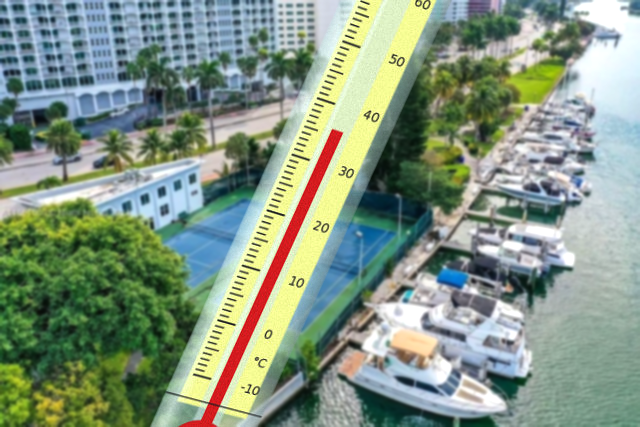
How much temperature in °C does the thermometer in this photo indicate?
36 °C
